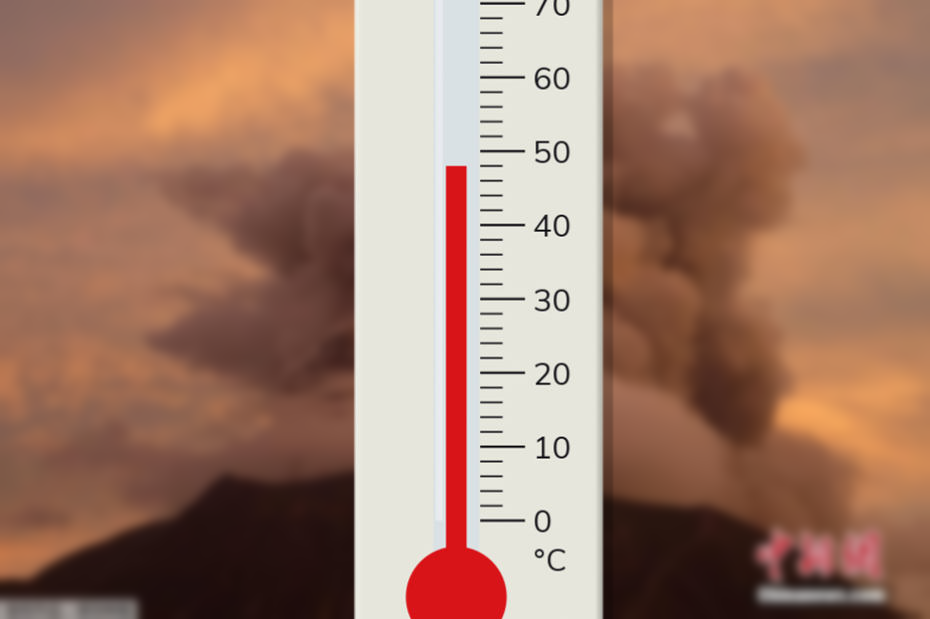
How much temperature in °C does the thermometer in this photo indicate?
48 °C
